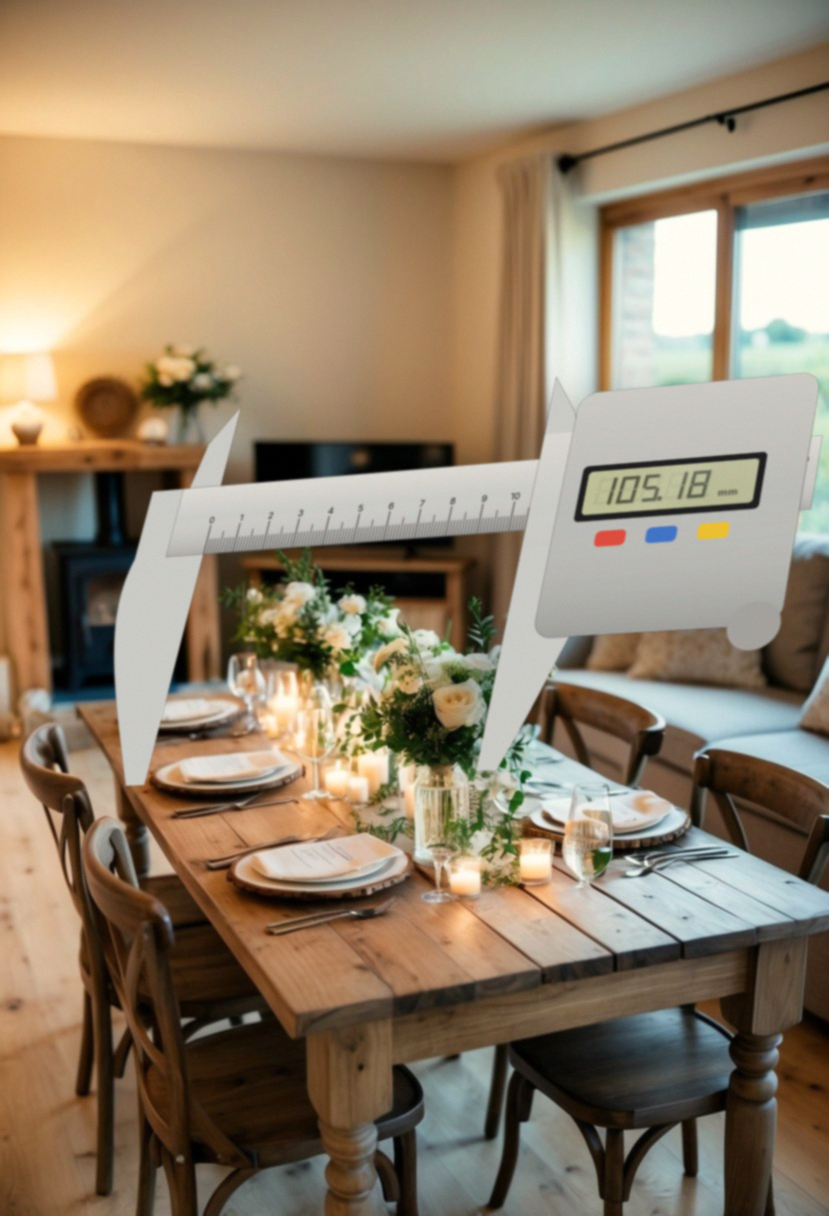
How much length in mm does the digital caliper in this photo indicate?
105.18 mm
